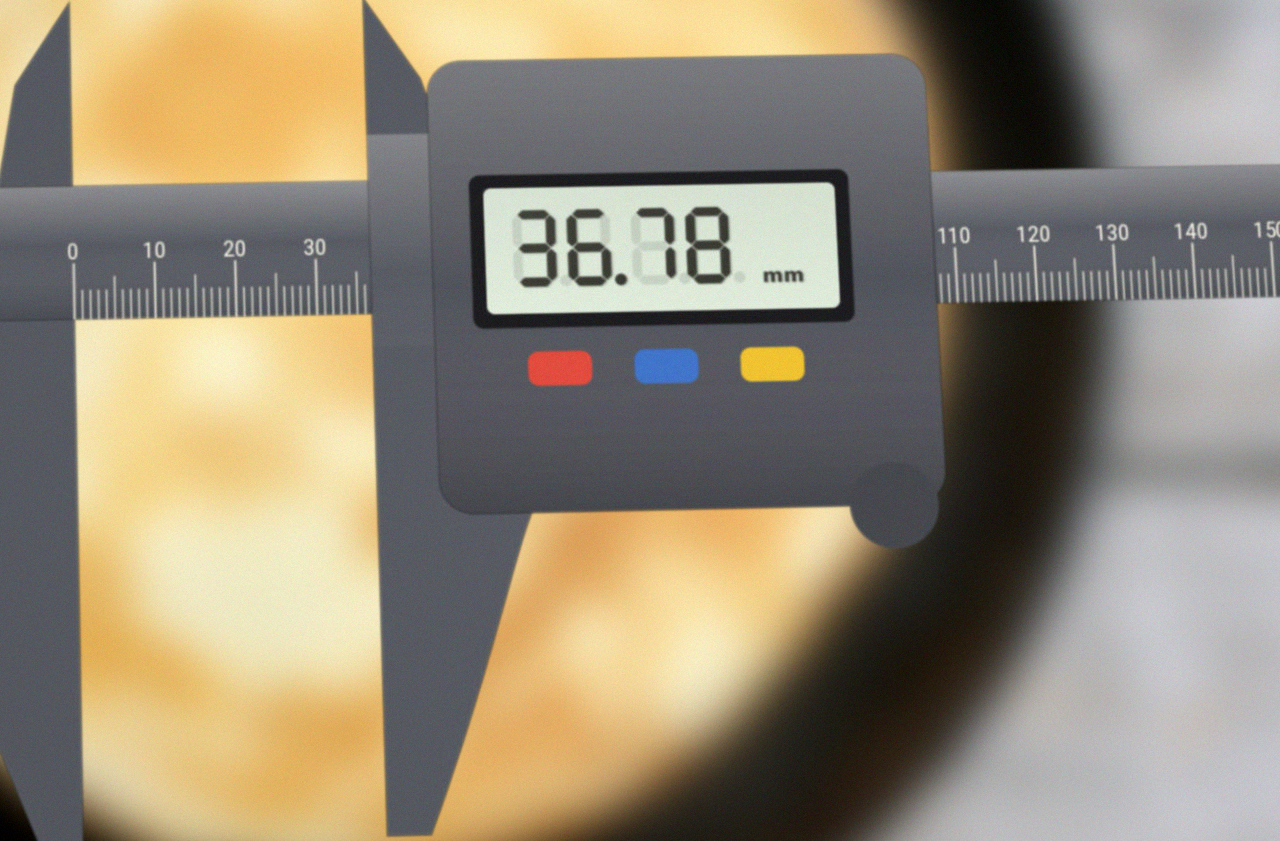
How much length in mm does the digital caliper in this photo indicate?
36.78 mm
